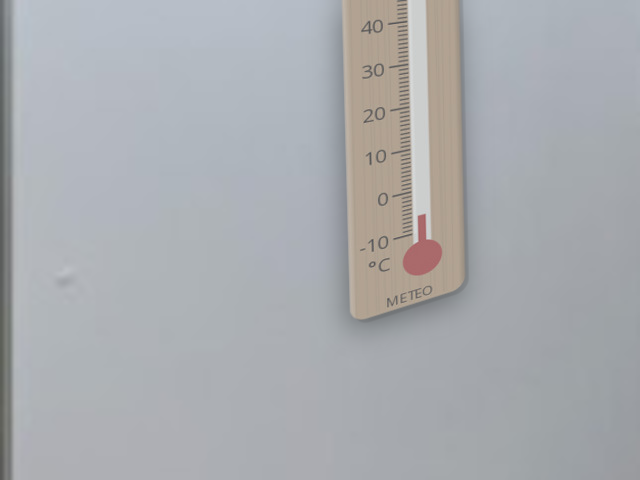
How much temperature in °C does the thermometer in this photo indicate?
-6 °C
